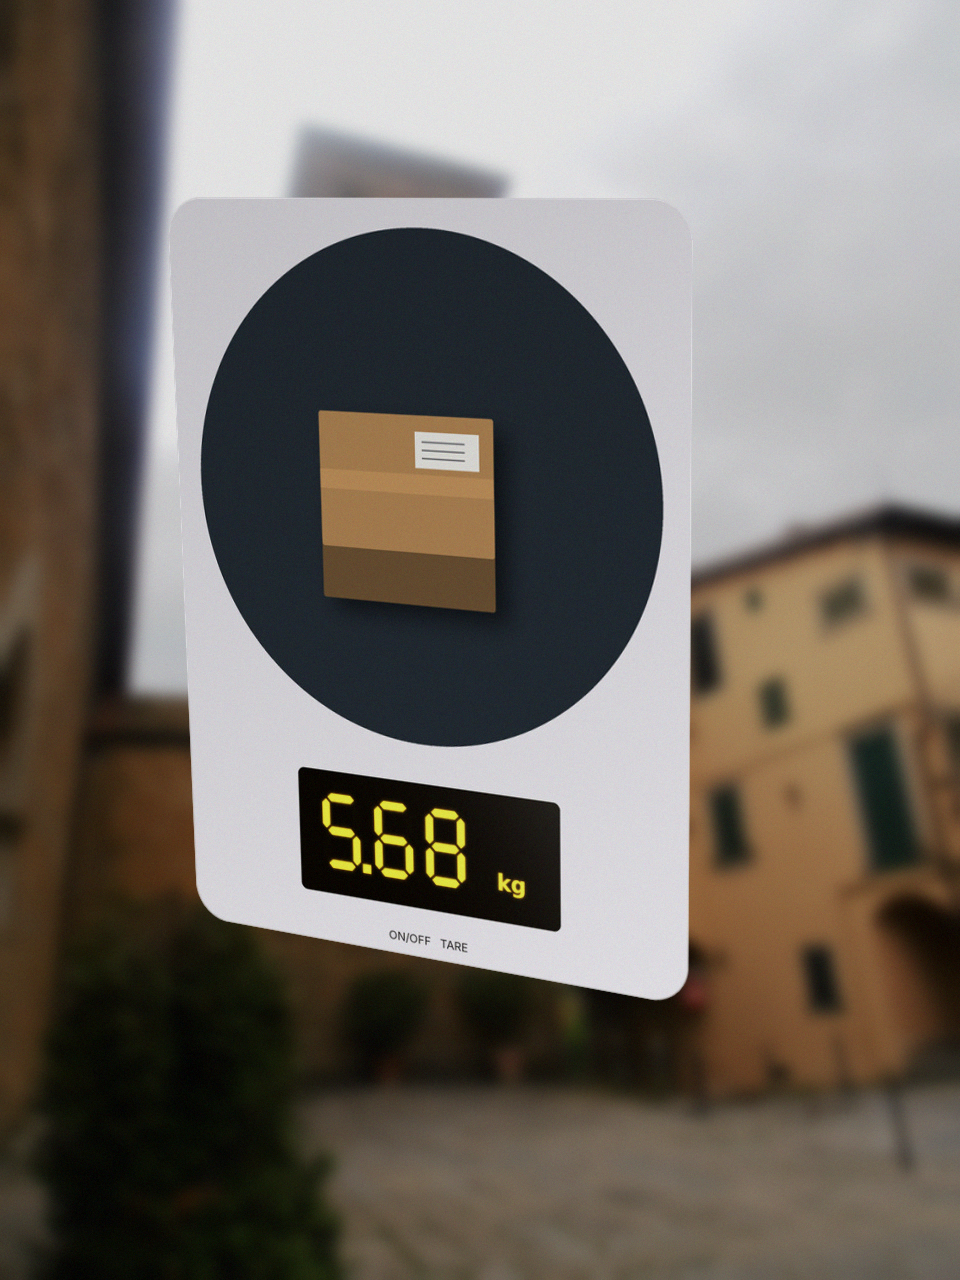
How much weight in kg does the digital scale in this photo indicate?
5.68 kg
